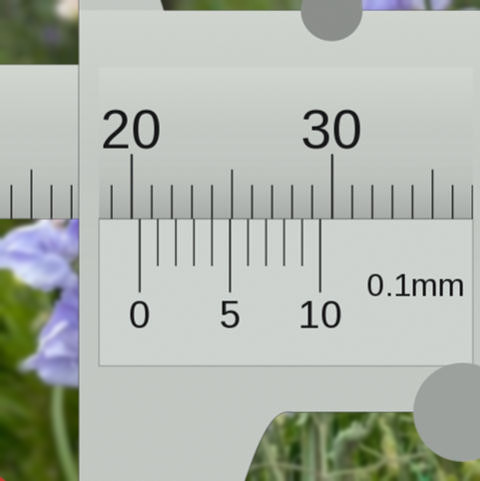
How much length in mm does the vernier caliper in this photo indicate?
20.4 mm
